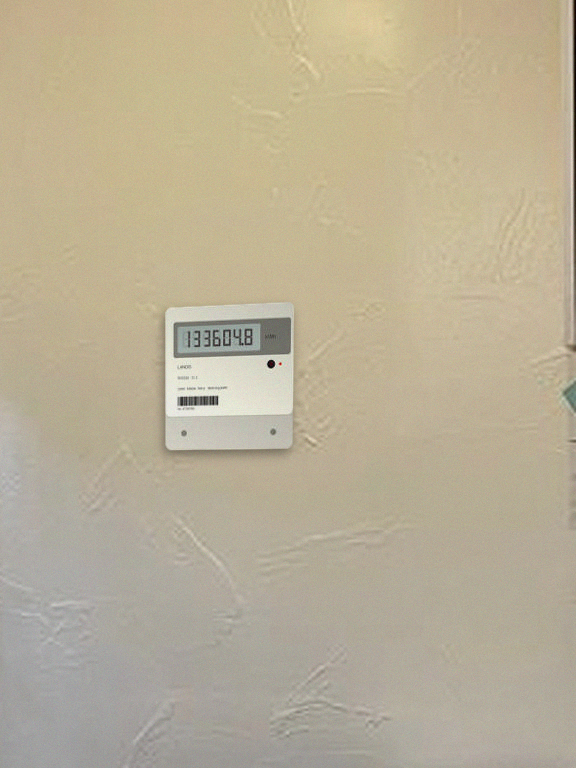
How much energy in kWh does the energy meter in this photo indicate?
133604.8 kWh
